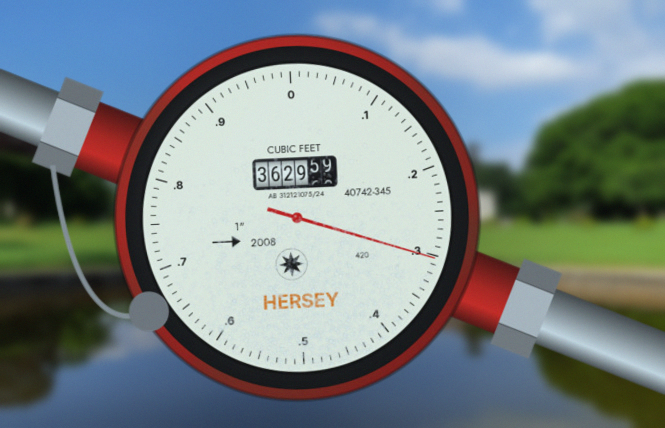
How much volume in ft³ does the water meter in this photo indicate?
362959.30 ft³
